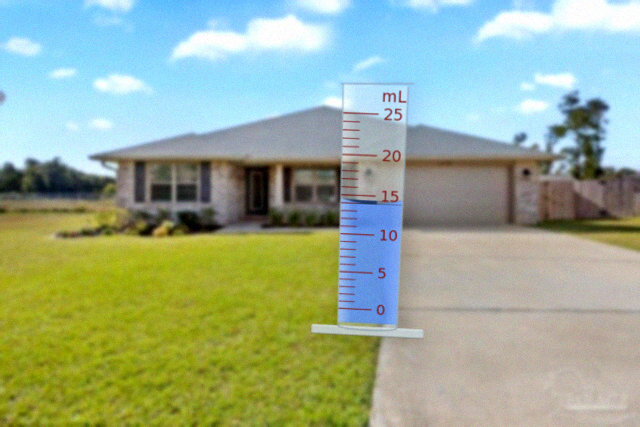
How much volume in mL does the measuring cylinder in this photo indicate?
14 mL
